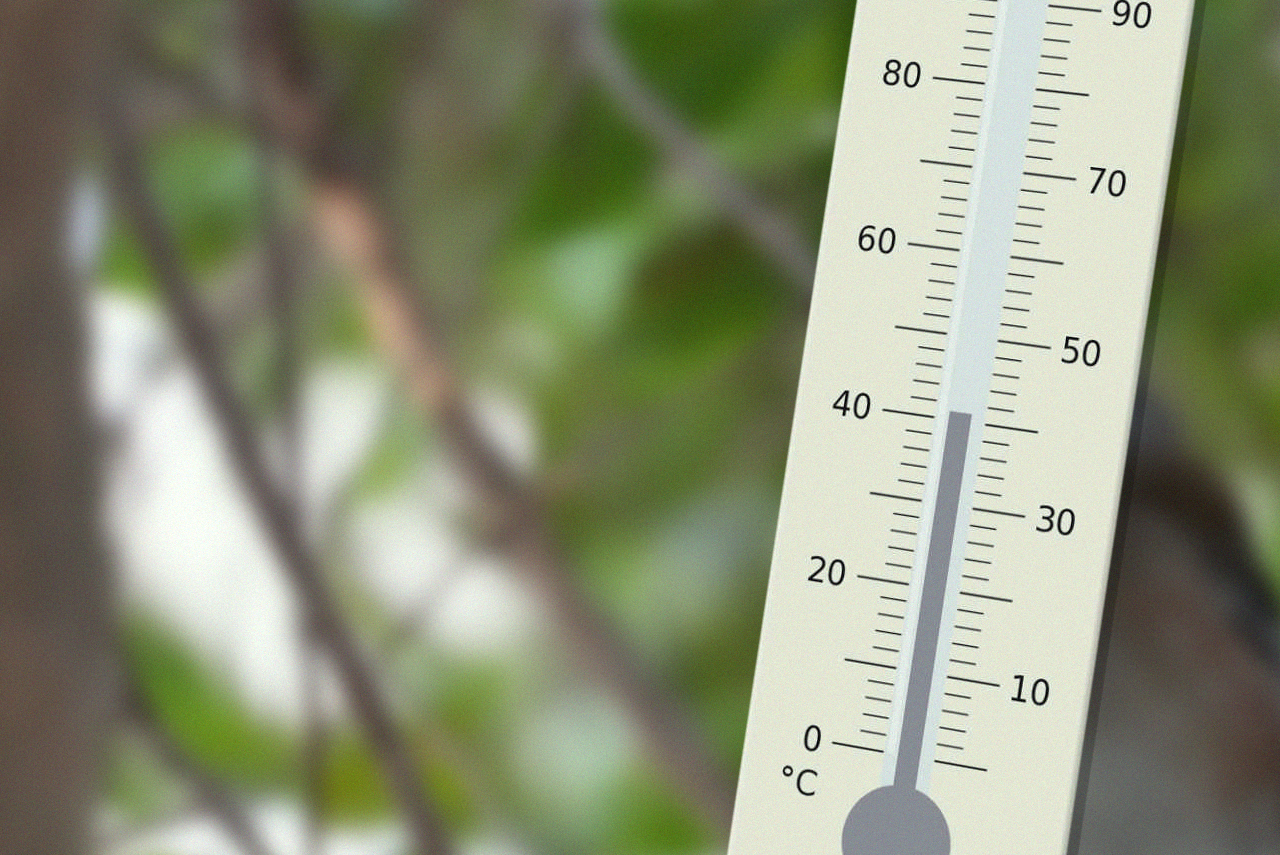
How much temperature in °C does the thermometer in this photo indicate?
41 °C
